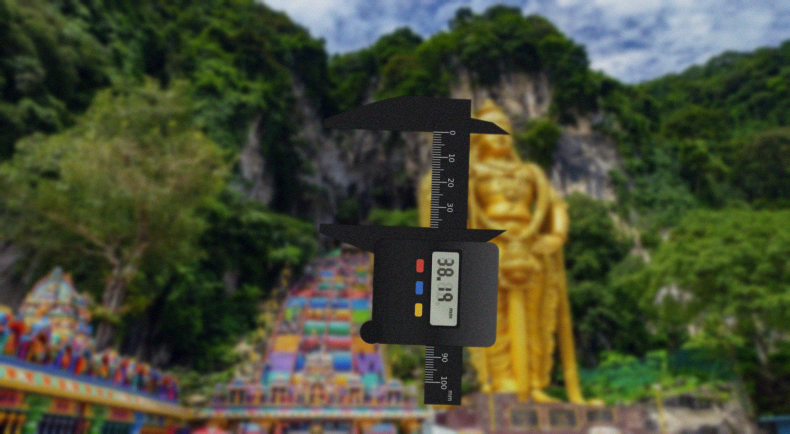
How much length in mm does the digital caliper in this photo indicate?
38.19 mm
